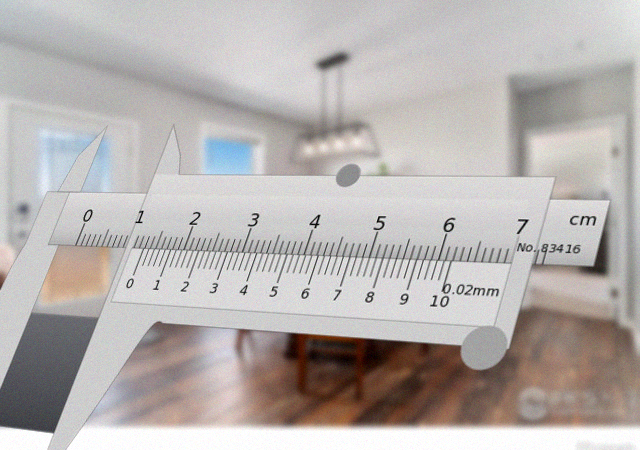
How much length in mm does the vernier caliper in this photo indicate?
12.8 mm
